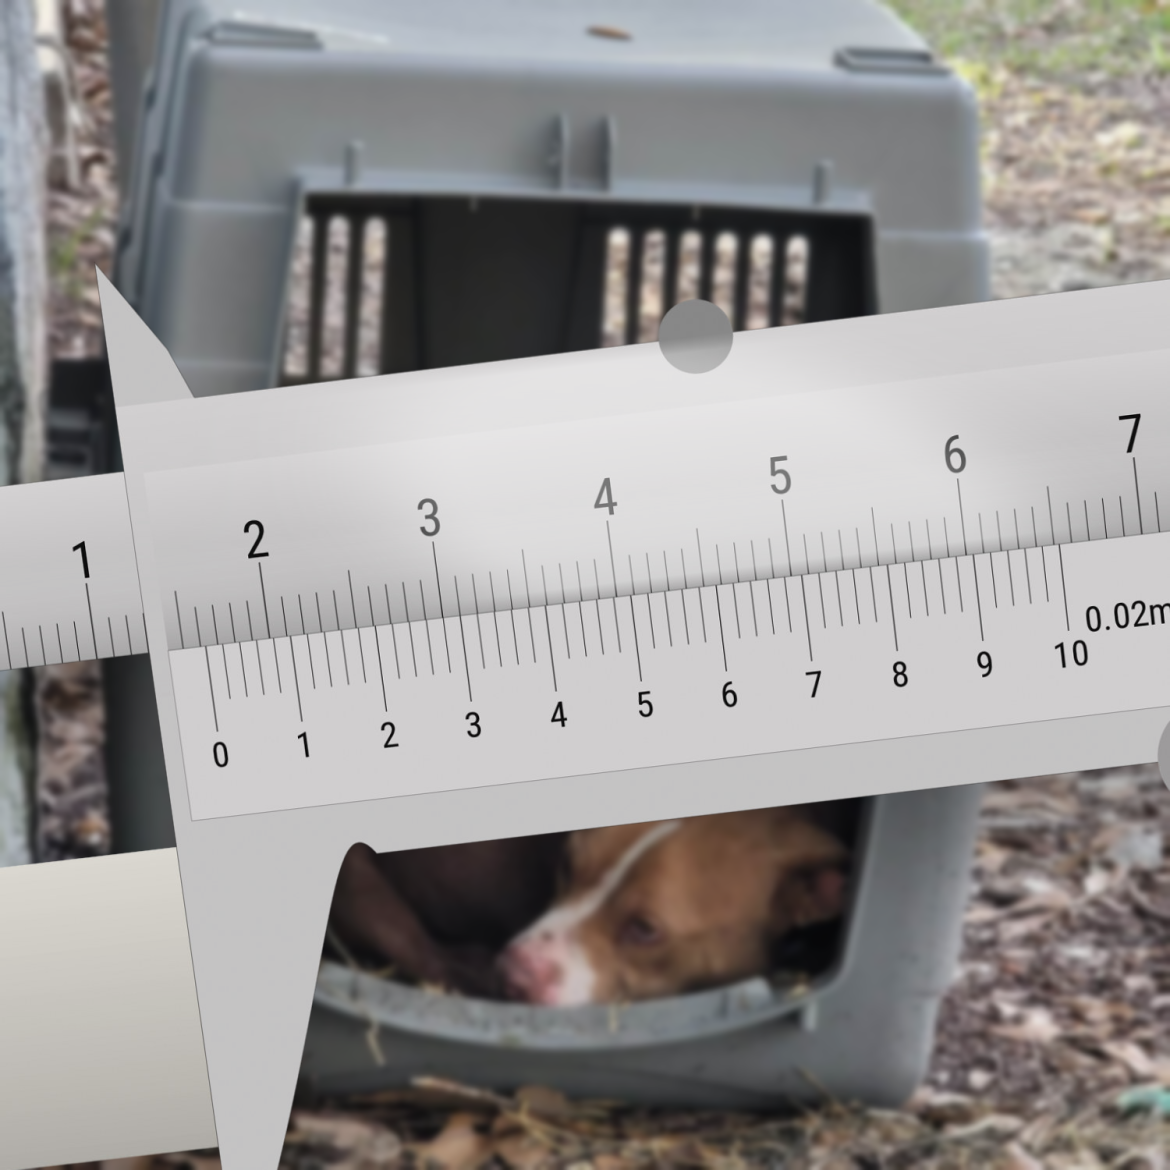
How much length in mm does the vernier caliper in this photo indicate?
16.3 mm
